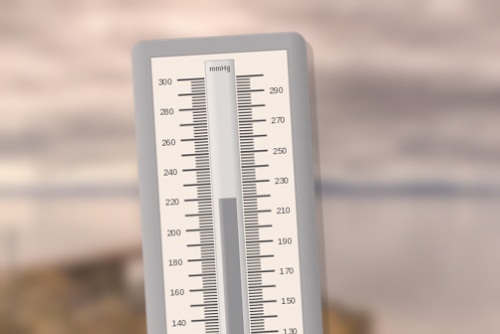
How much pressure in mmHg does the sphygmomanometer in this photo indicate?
220 mmHg
